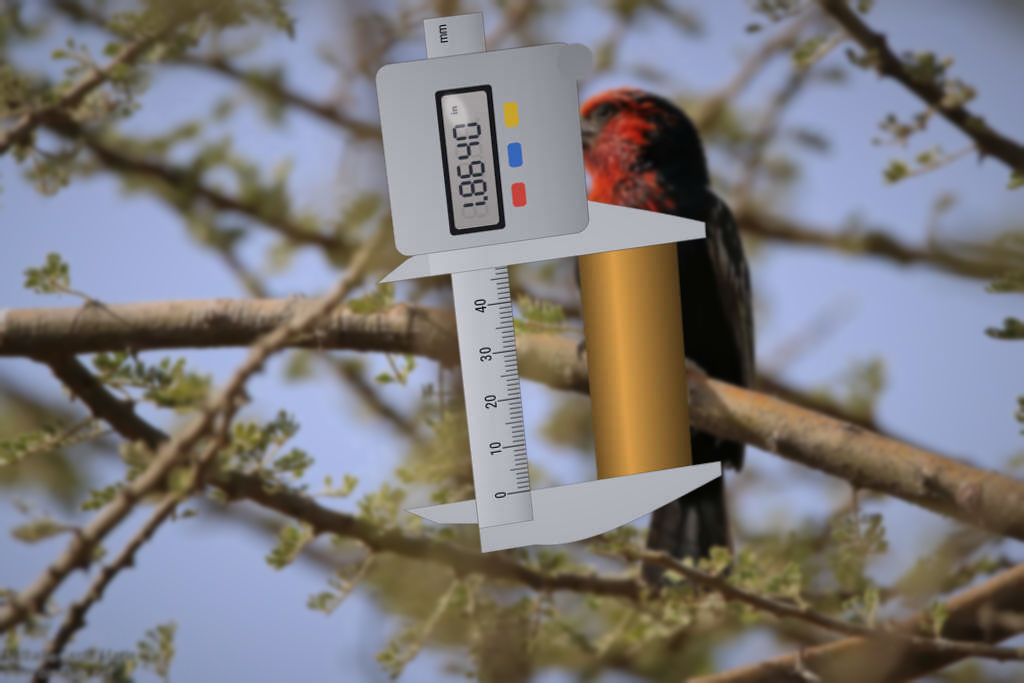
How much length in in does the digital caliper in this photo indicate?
1.8640 in
